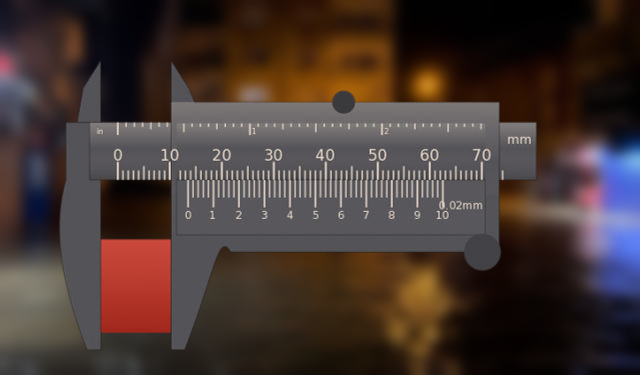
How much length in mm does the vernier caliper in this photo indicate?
13.5 mm
